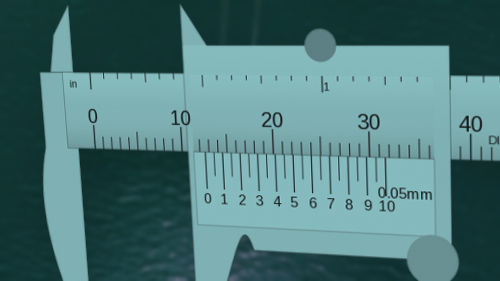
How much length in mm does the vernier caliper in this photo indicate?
12.6 mm
